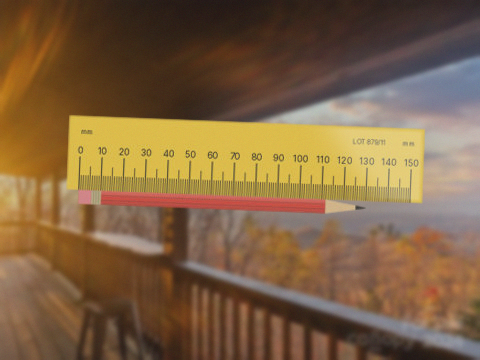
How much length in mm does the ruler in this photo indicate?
130 mm
